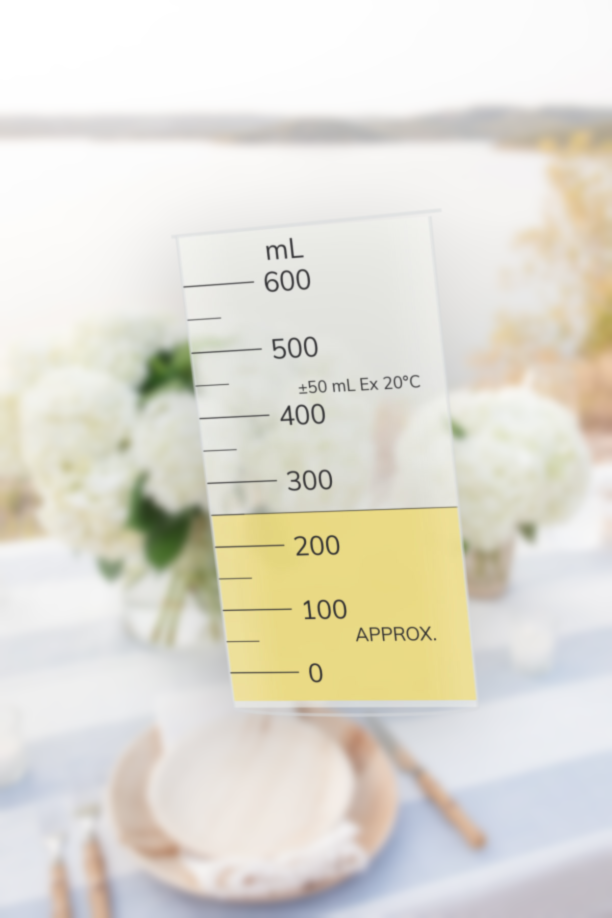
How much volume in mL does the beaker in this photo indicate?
250 mL
